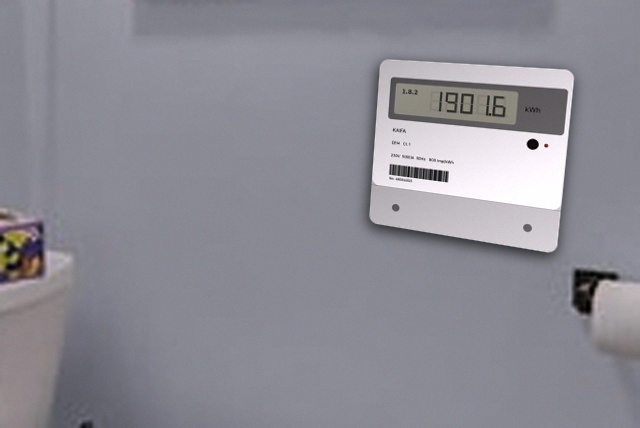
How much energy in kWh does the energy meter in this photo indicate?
1901.6 kWh
